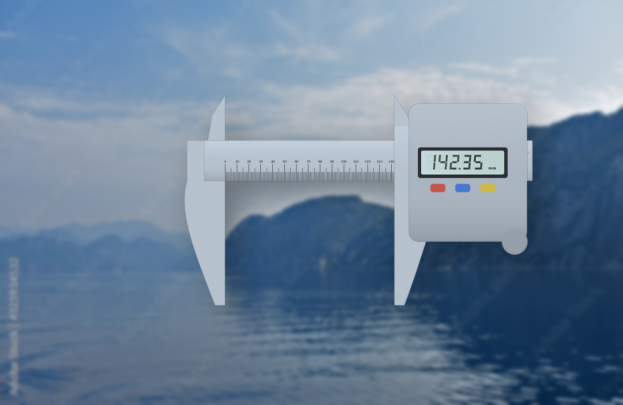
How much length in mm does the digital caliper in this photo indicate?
142.35 mm
